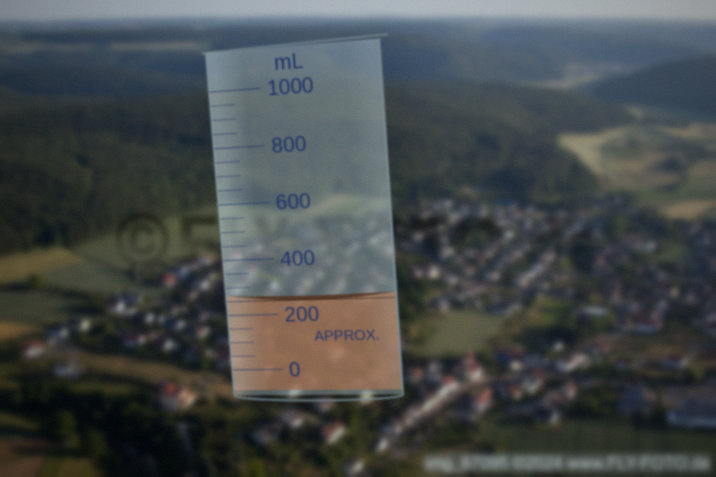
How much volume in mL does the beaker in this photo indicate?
250 mL
